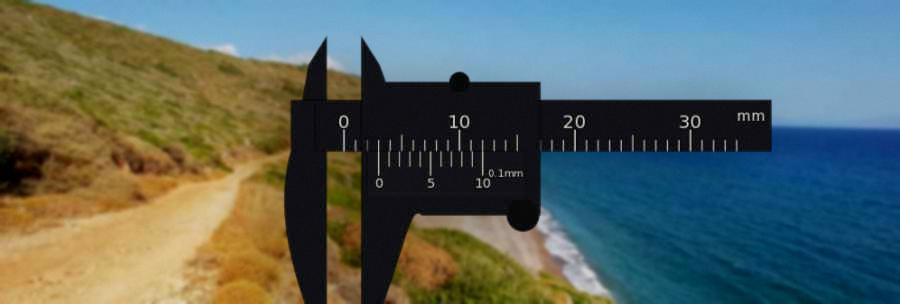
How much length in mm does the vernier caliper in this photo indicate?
3.0 mm
